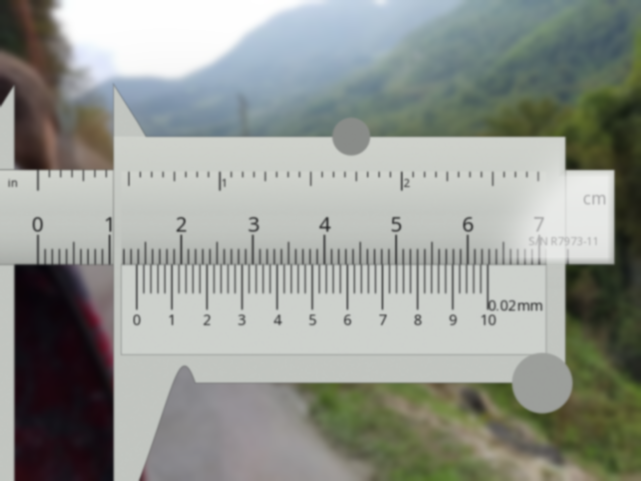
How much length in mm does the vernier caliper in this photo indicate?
13.8 mm
